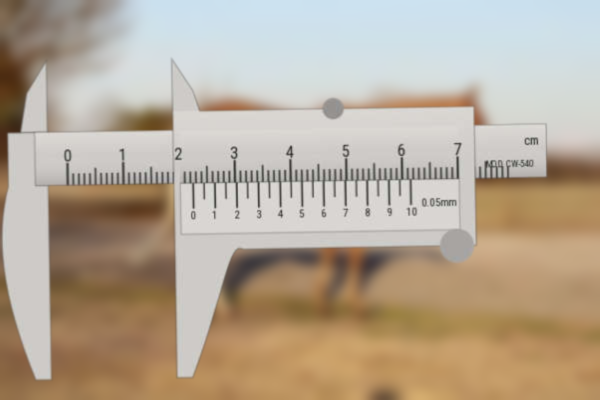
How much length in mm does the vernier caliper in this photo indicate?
22.5 mm
